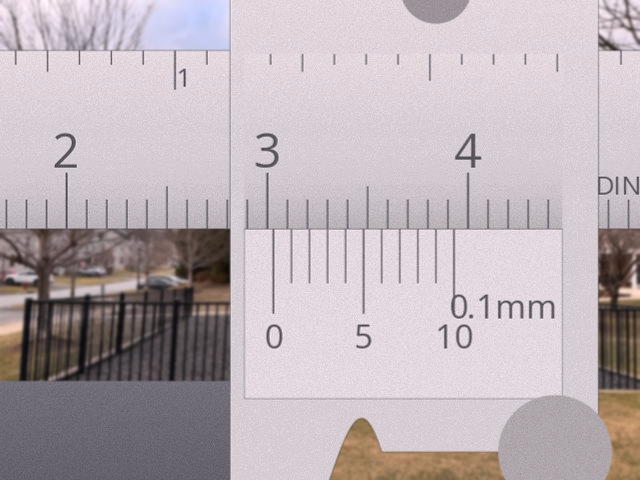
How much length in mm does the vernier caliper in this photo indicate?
30.3 mm
